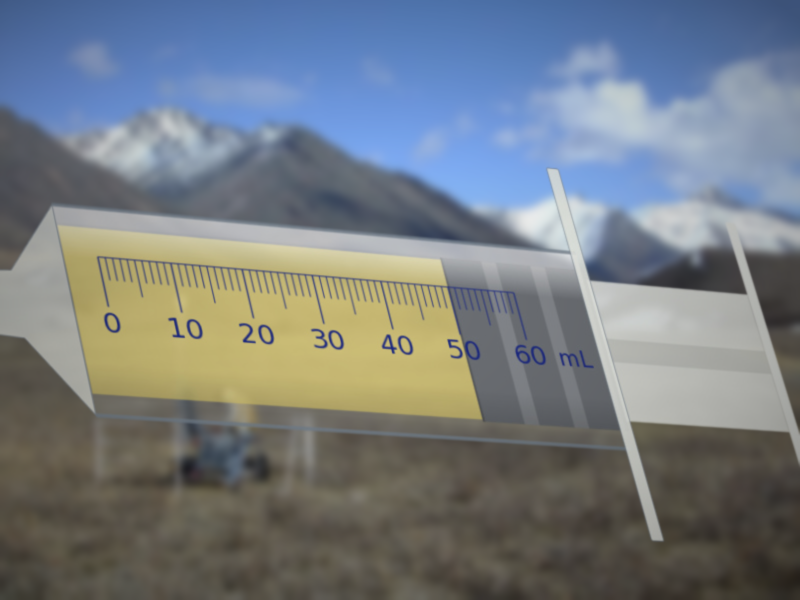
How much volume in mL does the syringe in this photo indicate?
50 mL
